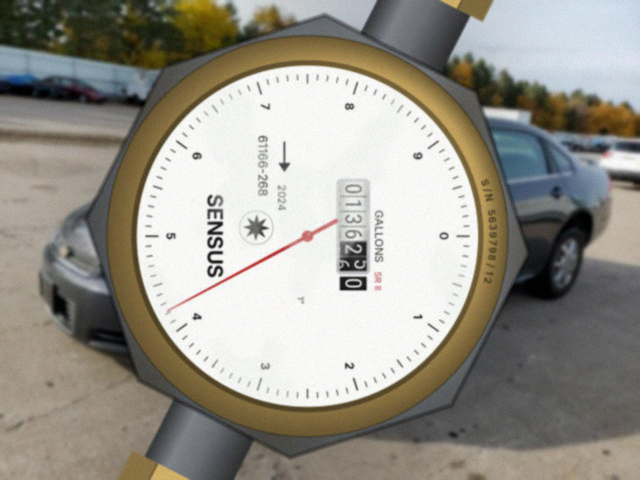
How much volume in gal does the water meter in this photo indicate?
136254.2 gal
